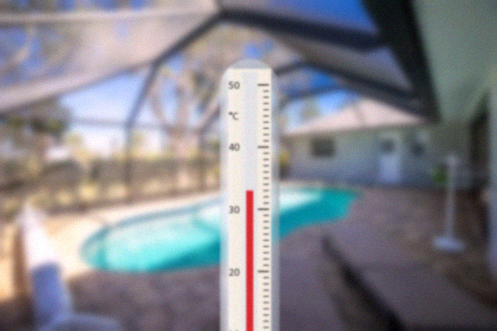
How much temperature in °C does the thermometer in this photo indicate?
33 °C
